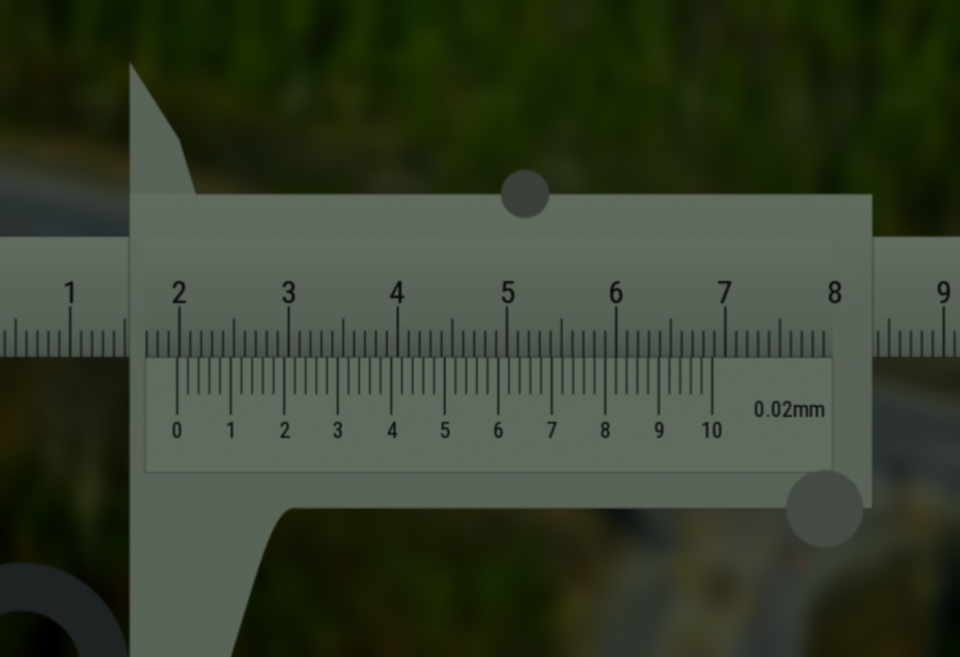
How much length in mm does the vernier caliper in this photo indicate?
19.8 mm
